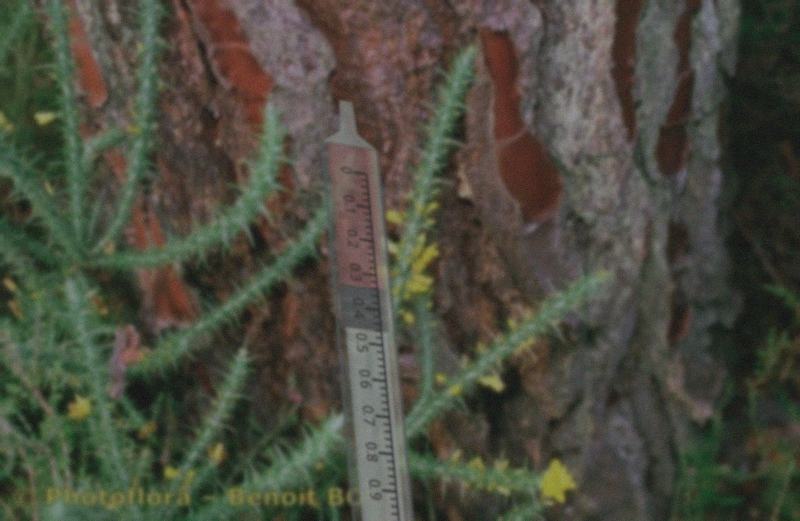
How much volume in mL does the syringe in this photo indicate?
0.34 mL
